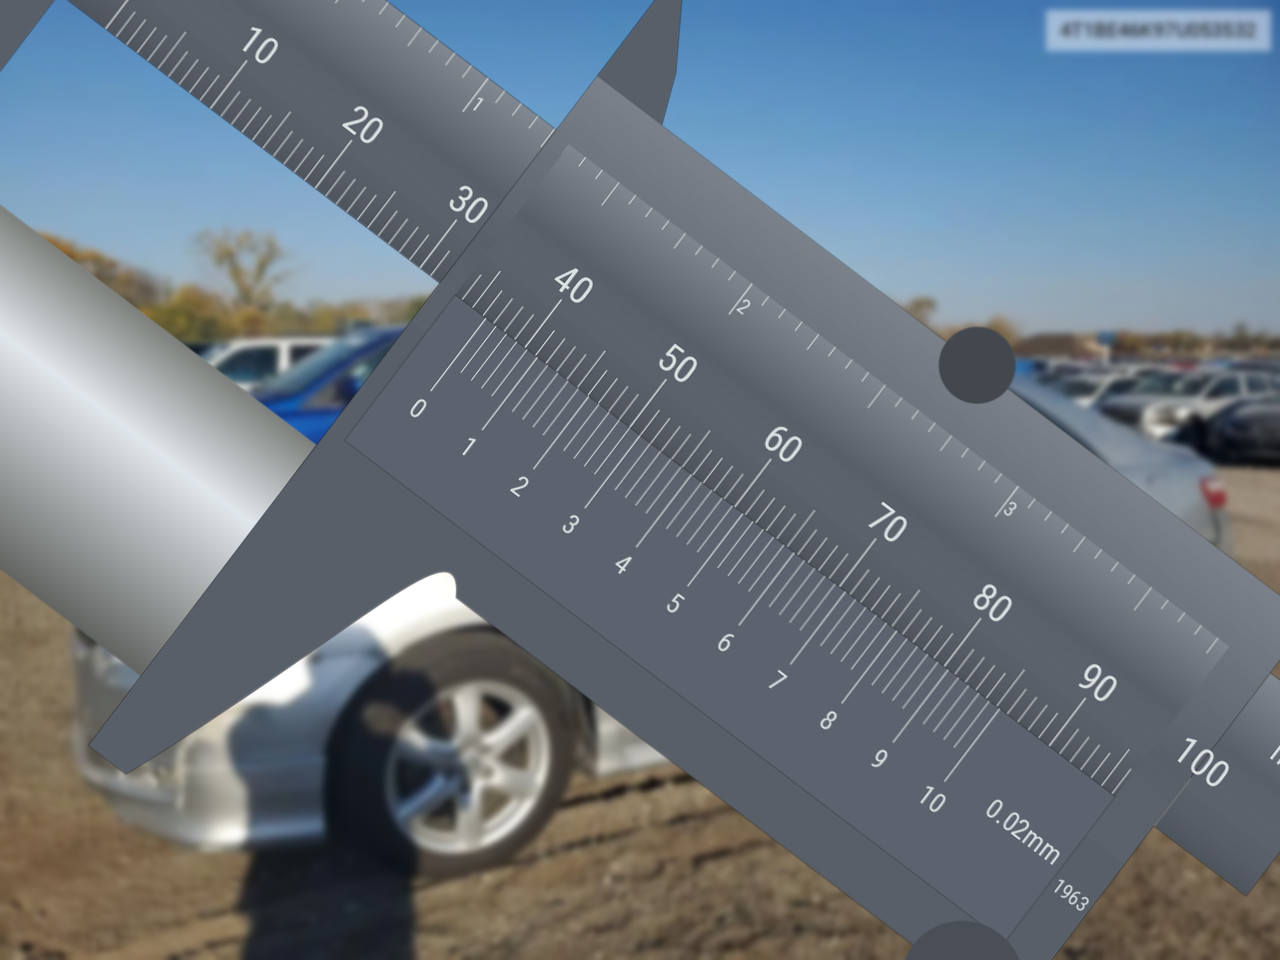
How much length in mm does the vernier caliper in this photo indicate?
36.3 mm
